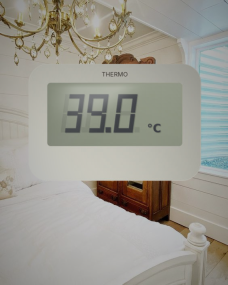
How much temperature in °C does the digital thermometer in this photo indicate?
39.0 °C
